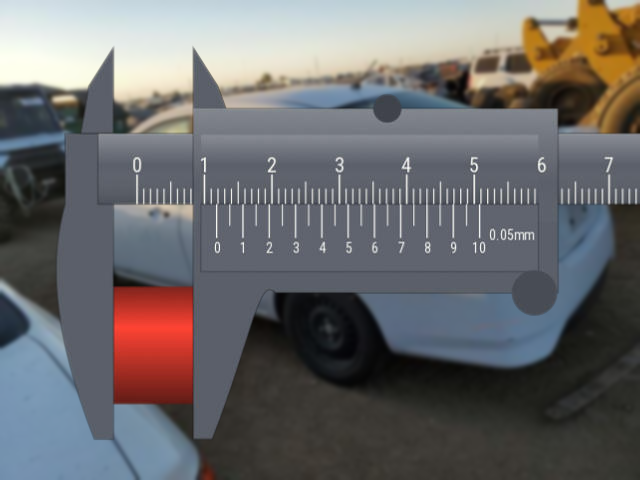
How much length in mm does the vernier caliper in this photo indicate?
11.8 mm
